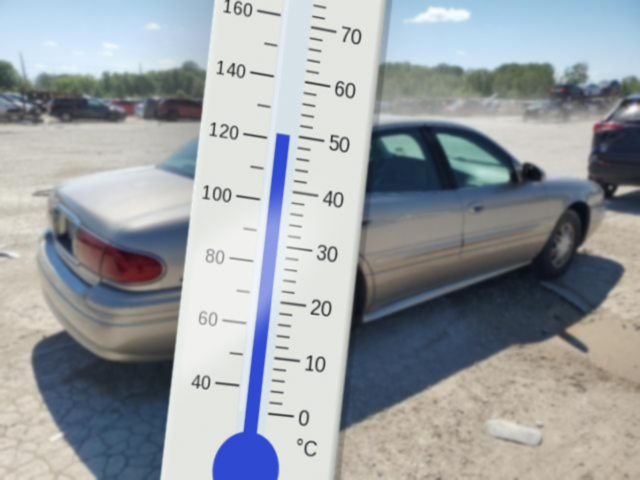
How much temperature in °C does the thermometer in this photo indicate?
50 °C
